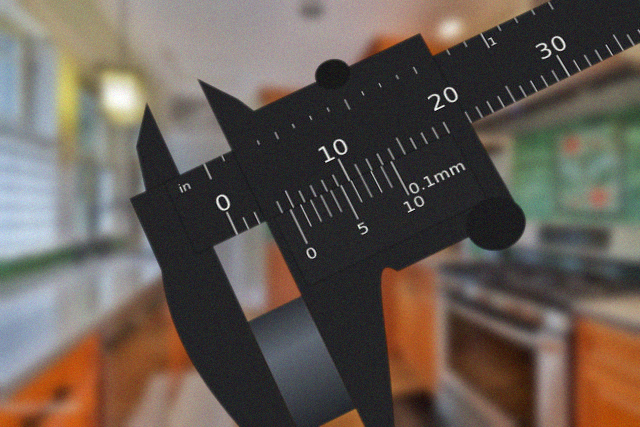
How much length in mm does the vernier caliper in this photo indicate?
4.7 mm
